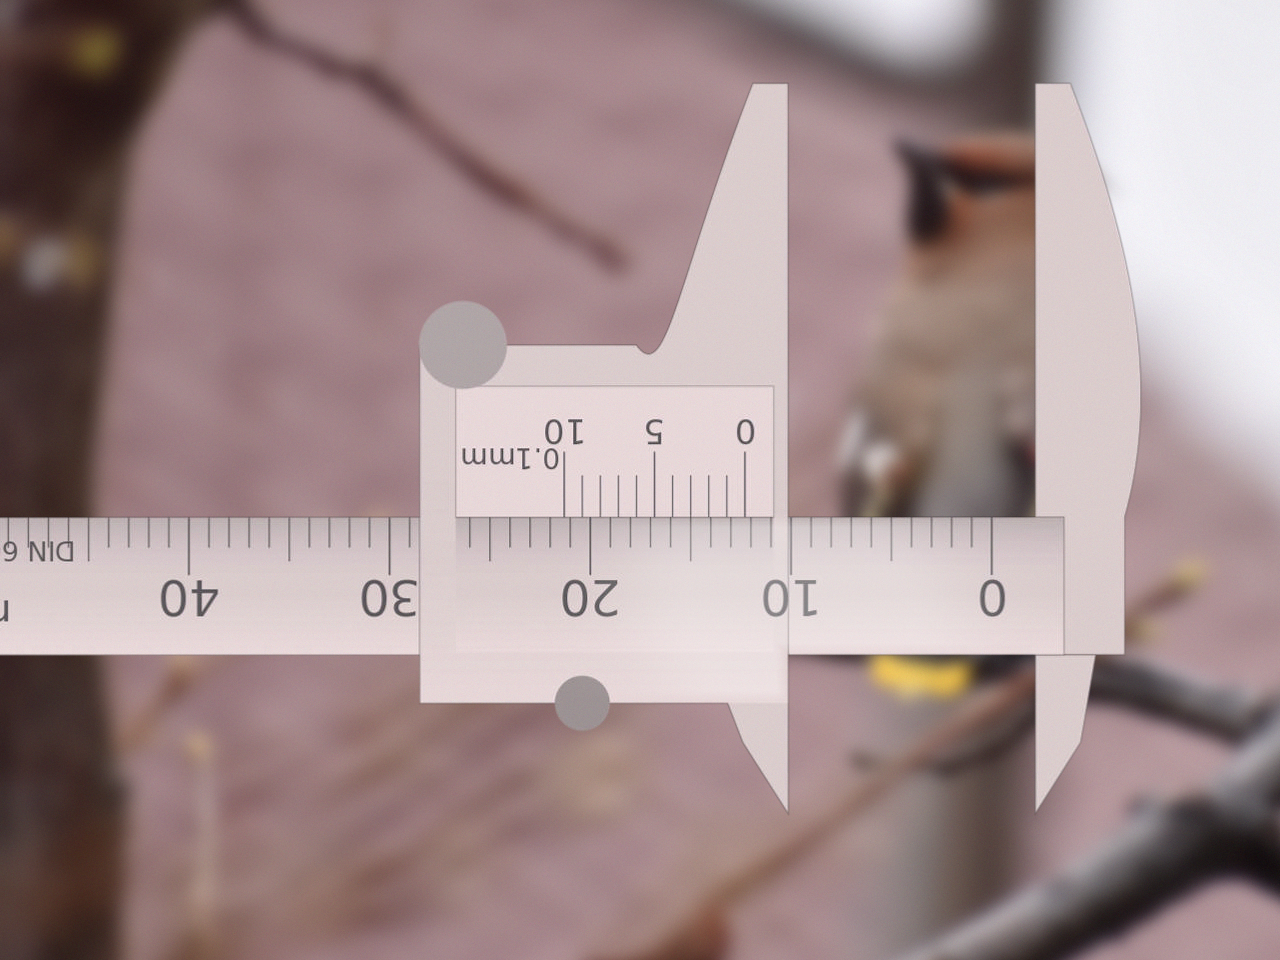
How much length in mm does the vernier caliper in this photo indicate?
12.3 mm
